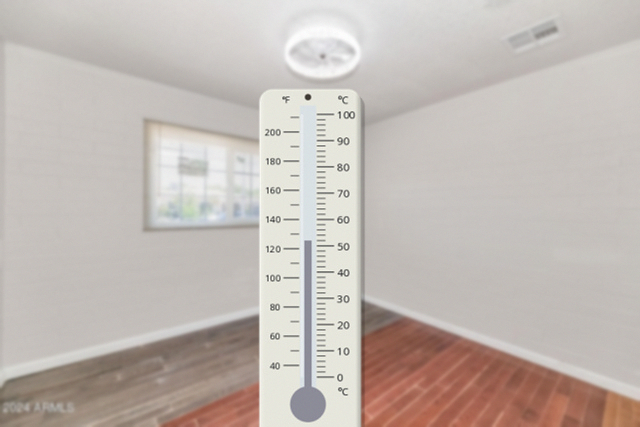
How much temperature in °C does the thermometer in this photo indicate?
52 °C
